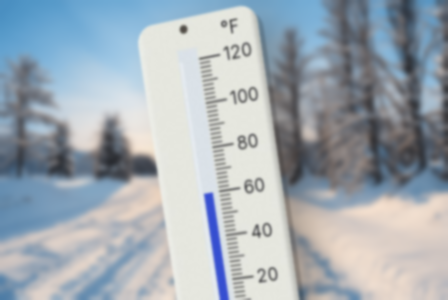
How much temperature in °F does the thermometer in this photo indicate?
60 °F
